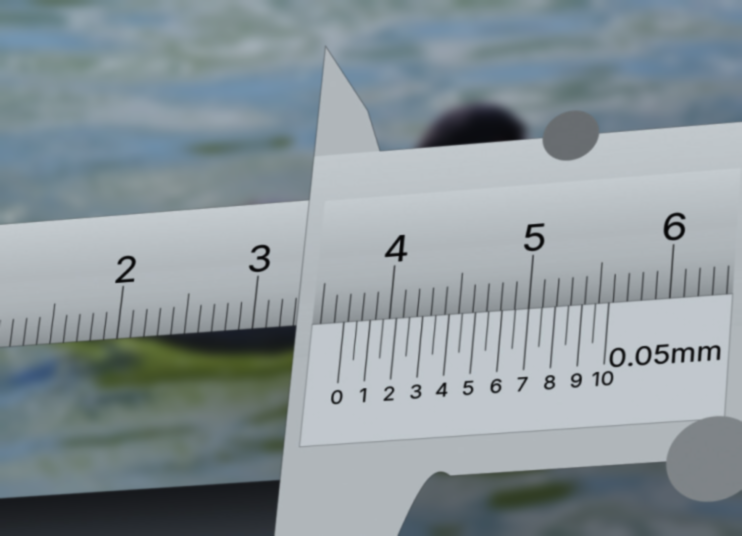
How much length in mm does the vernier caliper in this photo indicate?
36.7 mm
